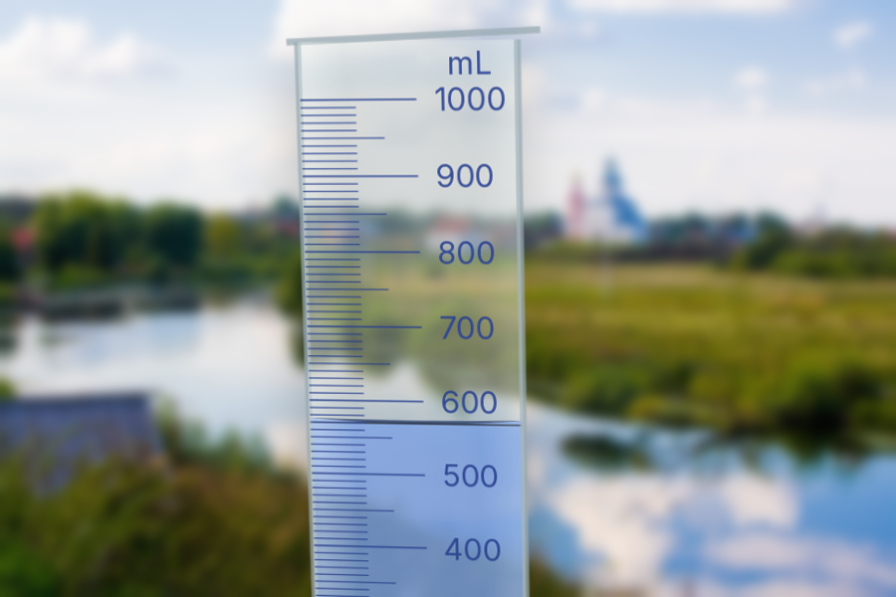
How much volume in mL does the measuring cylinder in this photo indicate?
570 mL
